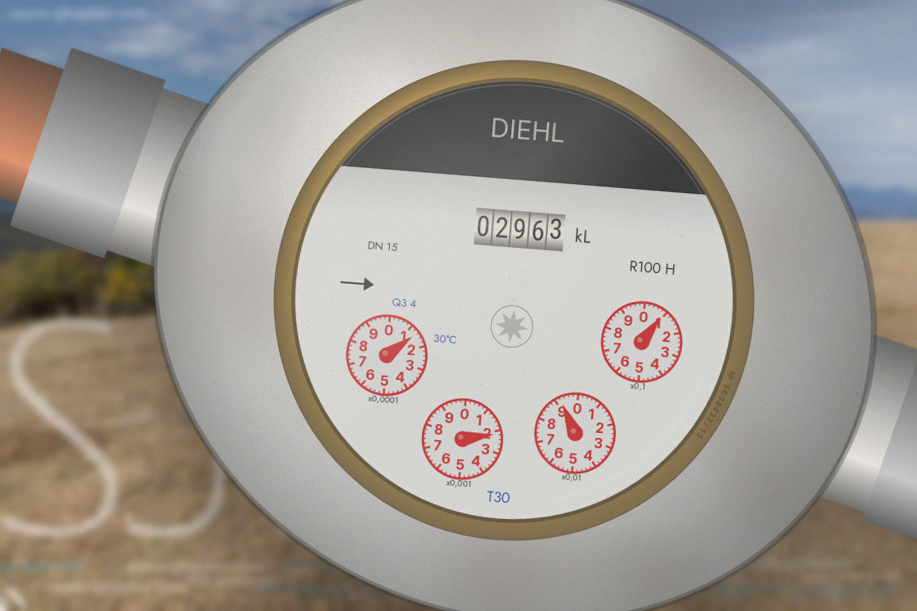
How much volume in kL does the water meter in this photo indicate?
2963.0921 kL
